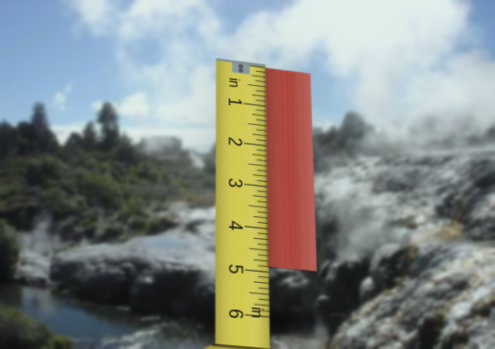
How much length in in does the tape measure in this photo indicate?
4.875 in
